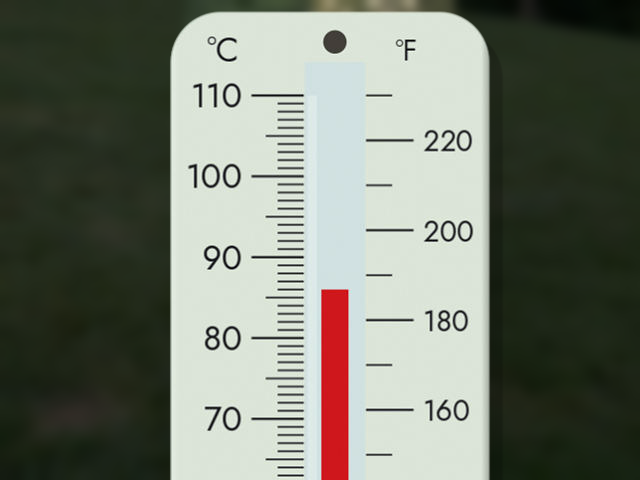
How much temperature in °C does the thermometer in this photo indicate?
86 °C
